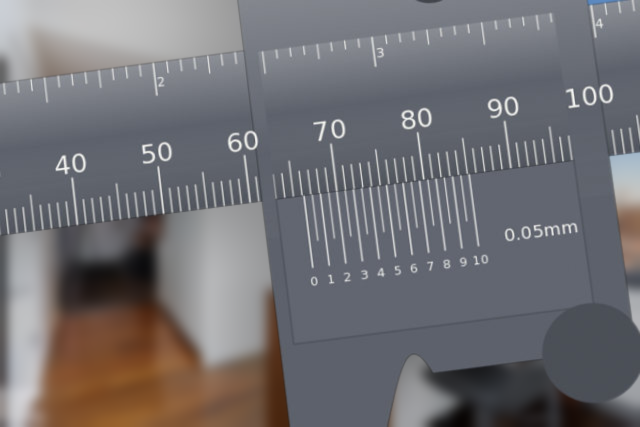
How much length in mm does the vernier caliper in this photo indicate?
66.2 mm
